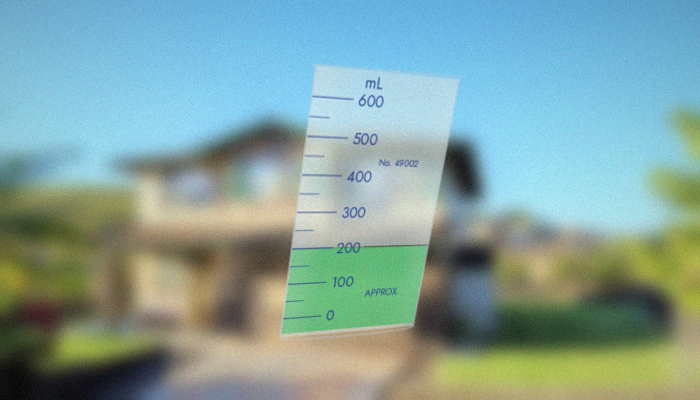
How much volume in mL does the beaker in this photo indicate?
200 mL
